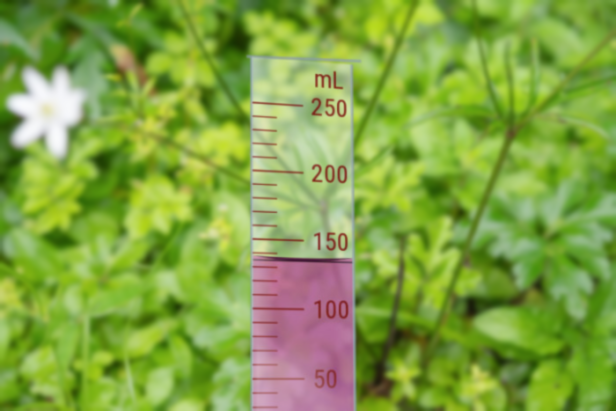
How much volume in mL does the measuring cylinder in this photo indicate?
135 mL
